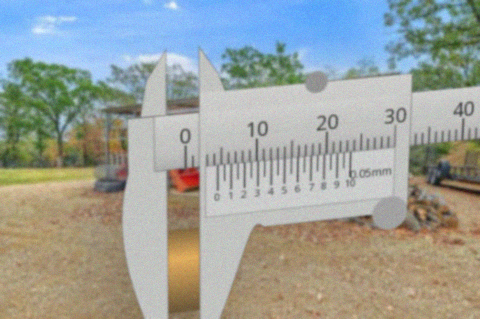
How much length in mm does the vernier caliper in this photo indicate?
4.5 mm
